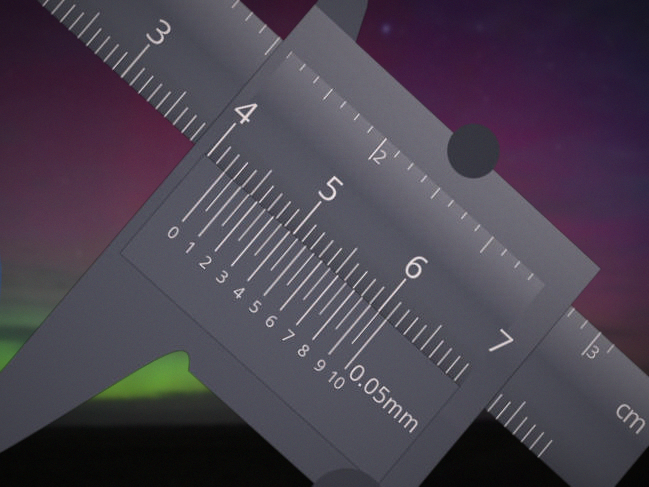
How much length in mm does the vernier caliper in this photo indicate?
42.0 mm
